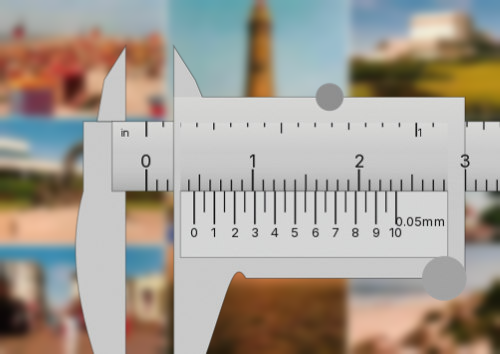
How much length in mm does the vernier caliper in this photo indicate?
4.5 mm
